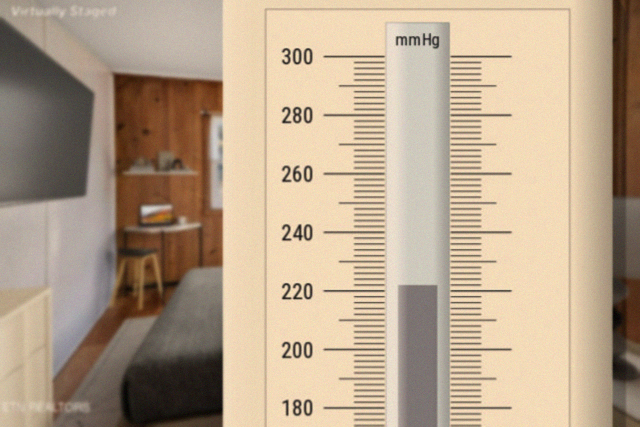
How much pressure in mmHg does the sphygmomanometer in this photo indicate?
222 mmHg
